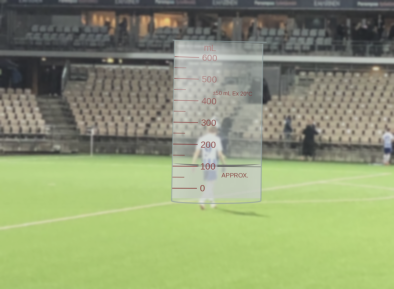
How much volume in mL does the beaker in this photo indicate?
100 mL
